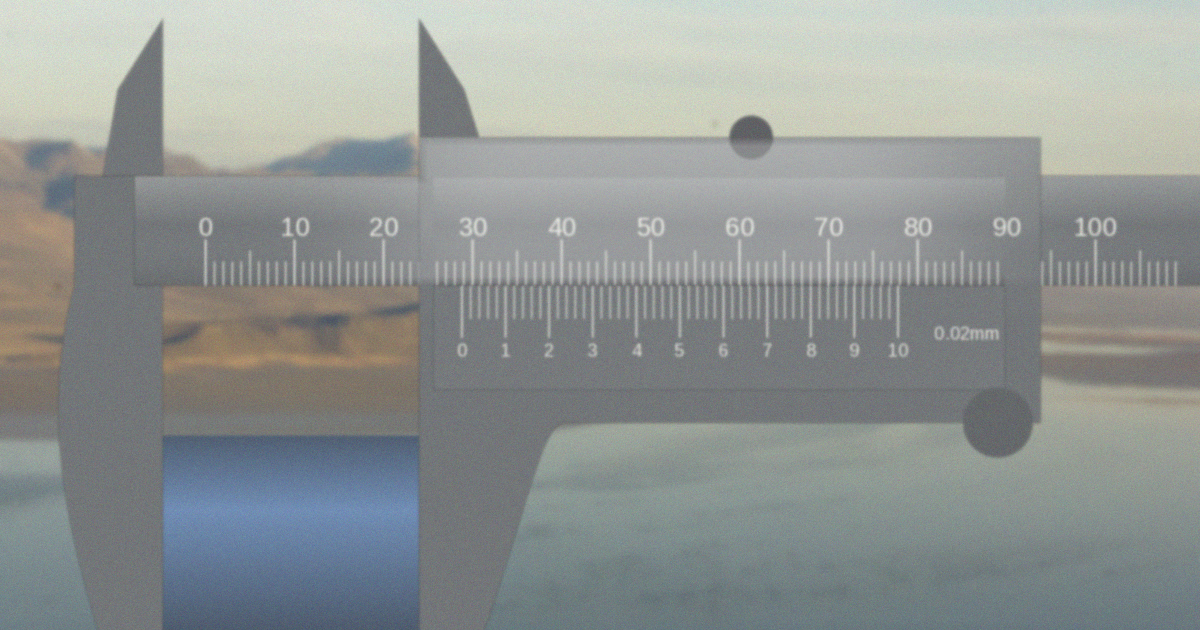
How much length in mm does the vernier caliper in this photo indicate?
28.8 mm
